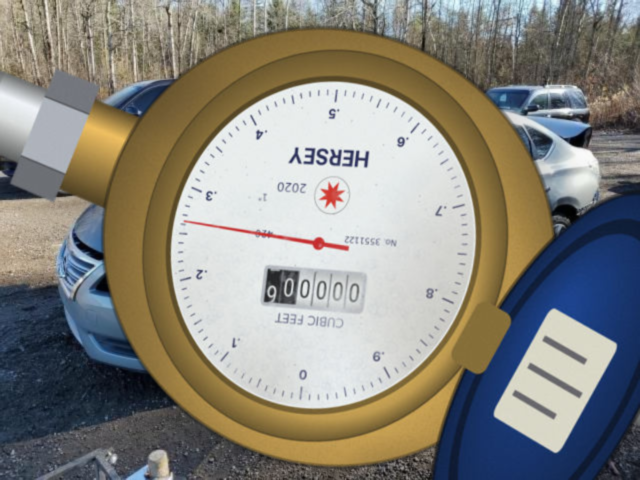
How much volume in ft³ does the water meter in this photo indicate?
6.26 ft³
